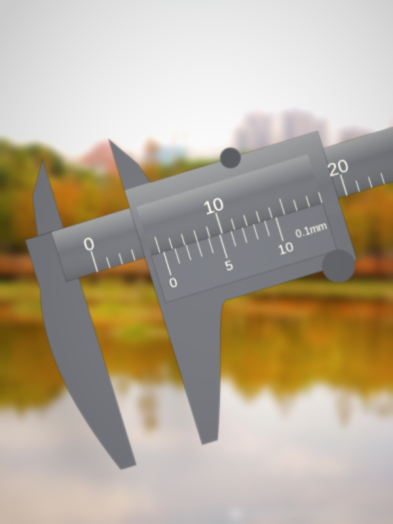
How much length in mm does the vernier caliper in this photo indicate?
5.3 mm
